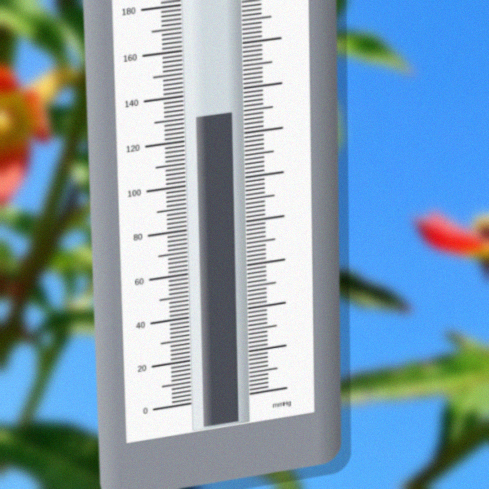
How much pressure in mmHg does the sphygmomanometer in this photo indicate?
130 mmHg
